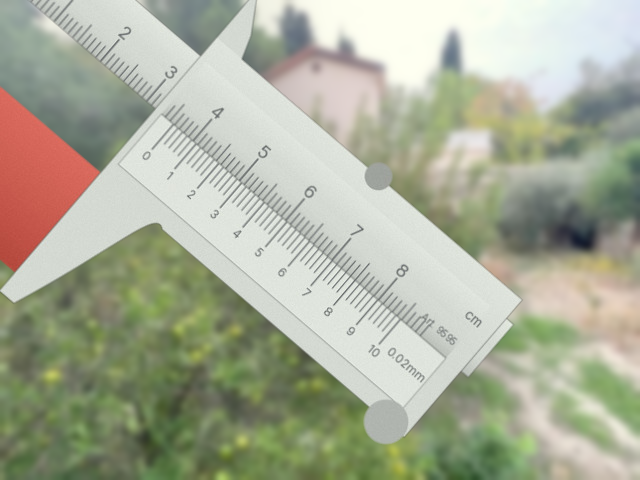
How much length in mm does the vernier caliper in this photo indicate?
35.8 mm
